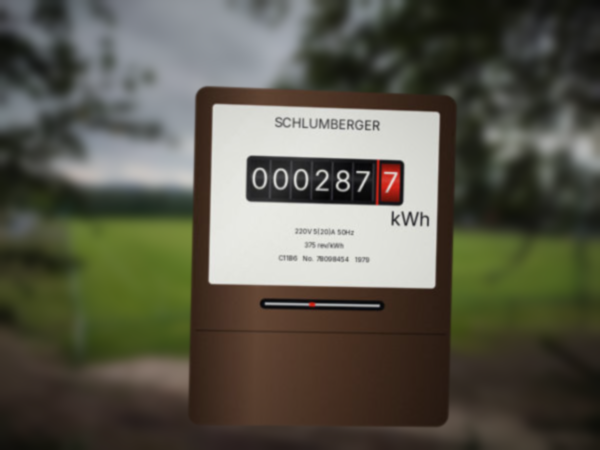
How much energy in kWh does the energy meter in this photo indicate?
287.7 kWh
